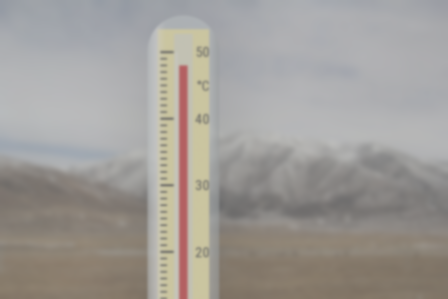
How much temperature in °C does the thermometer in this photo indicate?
48 °C
